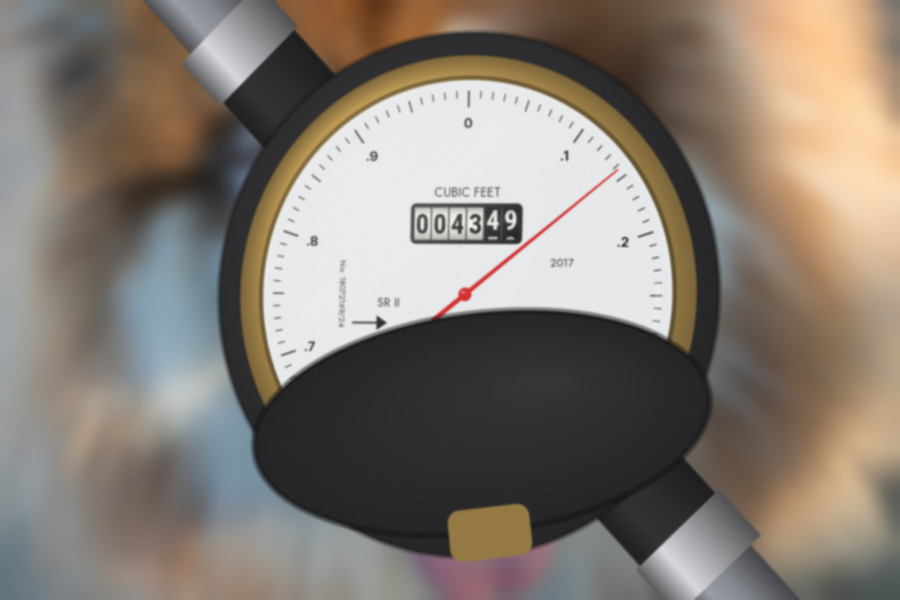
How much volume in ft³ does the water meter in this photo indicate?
4349.14 ft³
